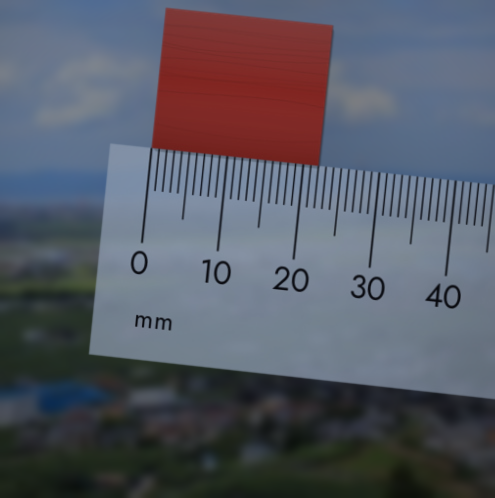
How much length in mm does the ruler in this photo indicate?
22 mm
